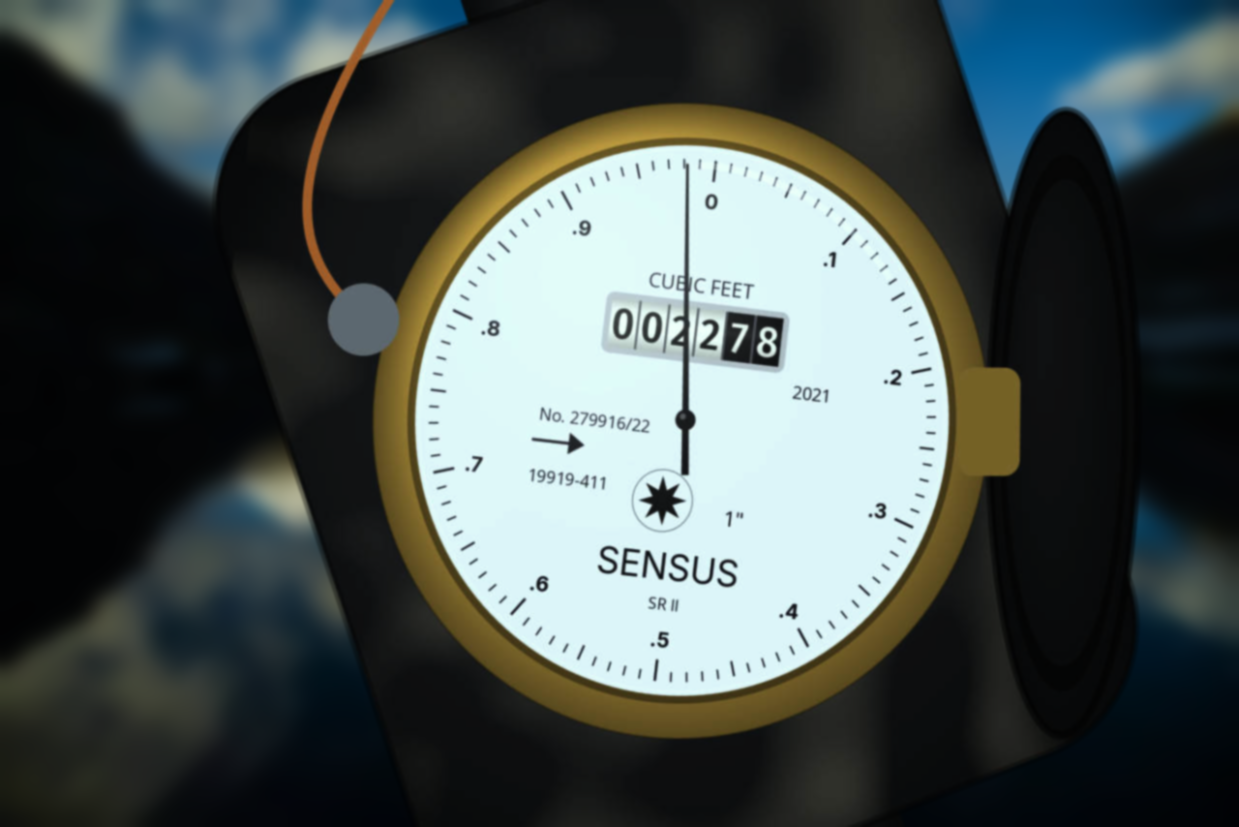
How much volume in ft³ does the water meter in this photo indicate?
2277.98 ft³
